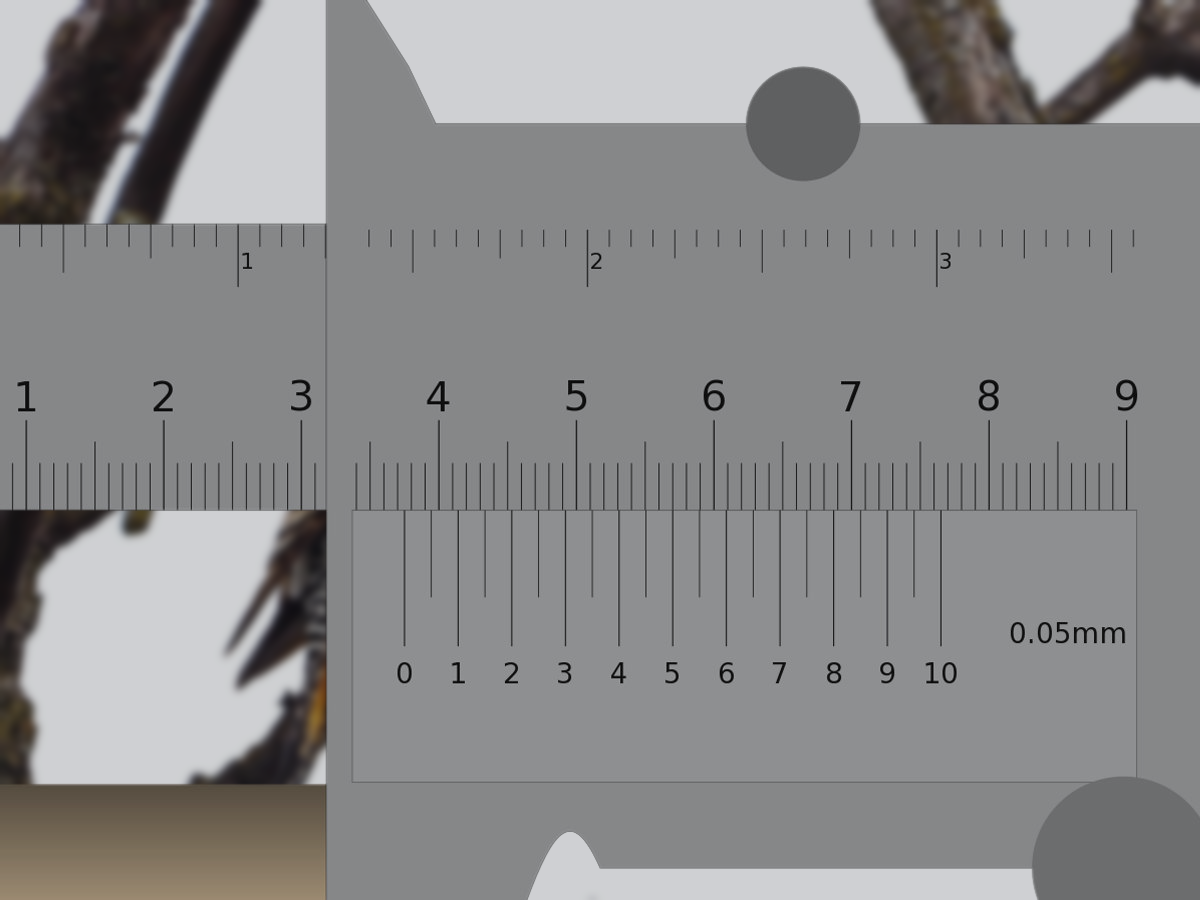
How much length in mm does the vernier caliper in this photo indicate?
37.5 mm
